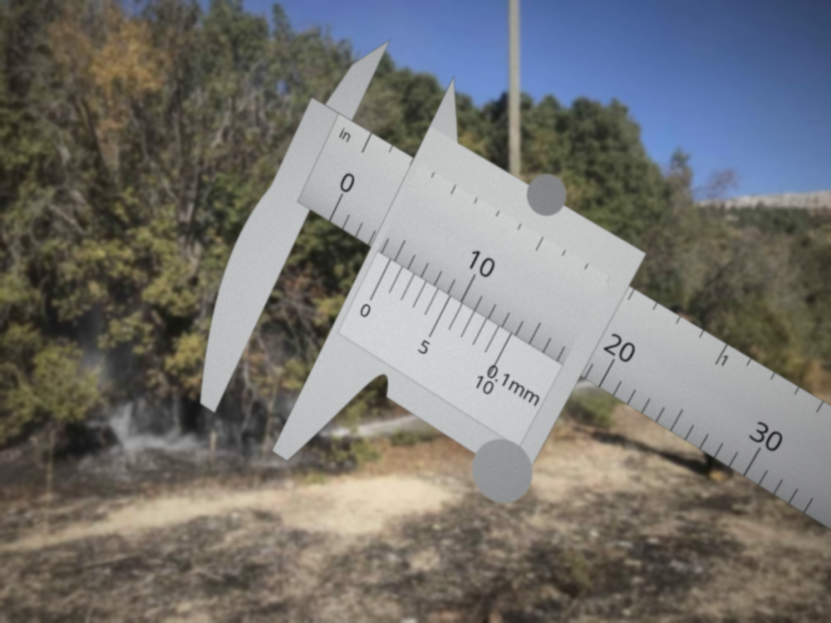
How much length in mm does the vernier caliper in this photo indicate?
4.7 mm
